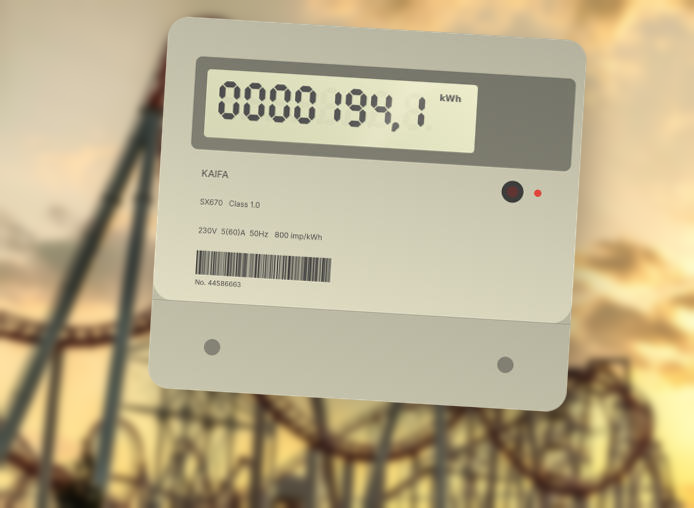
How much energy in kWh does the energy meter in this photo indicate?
194.1 kWh
